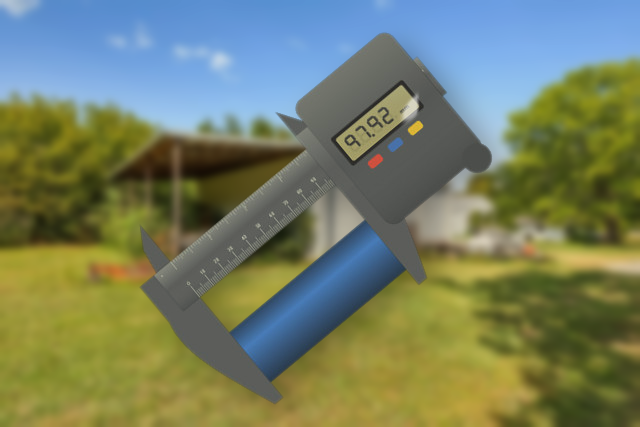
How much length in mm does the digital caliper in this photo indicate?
97.92 mm
